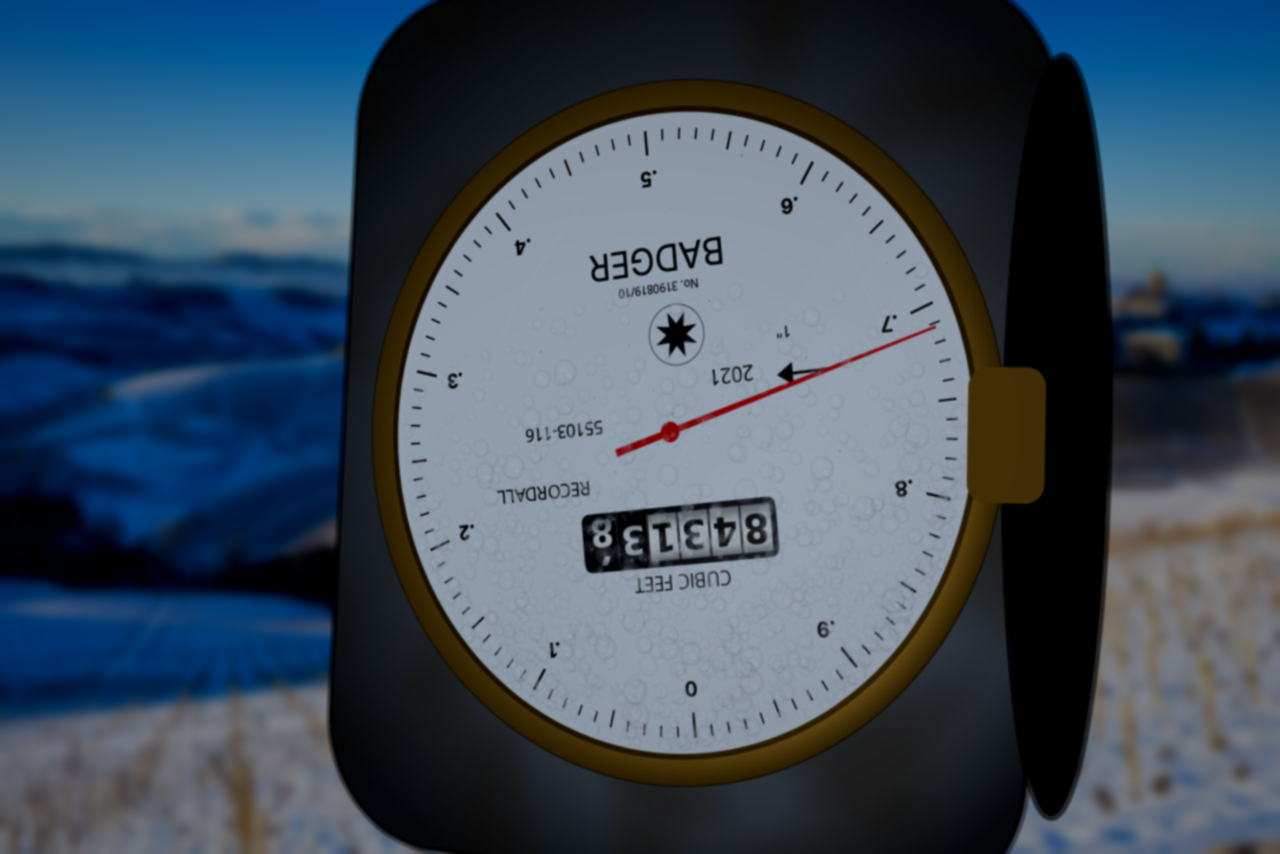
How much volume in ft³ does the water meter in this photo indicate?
843137.71 ft³
